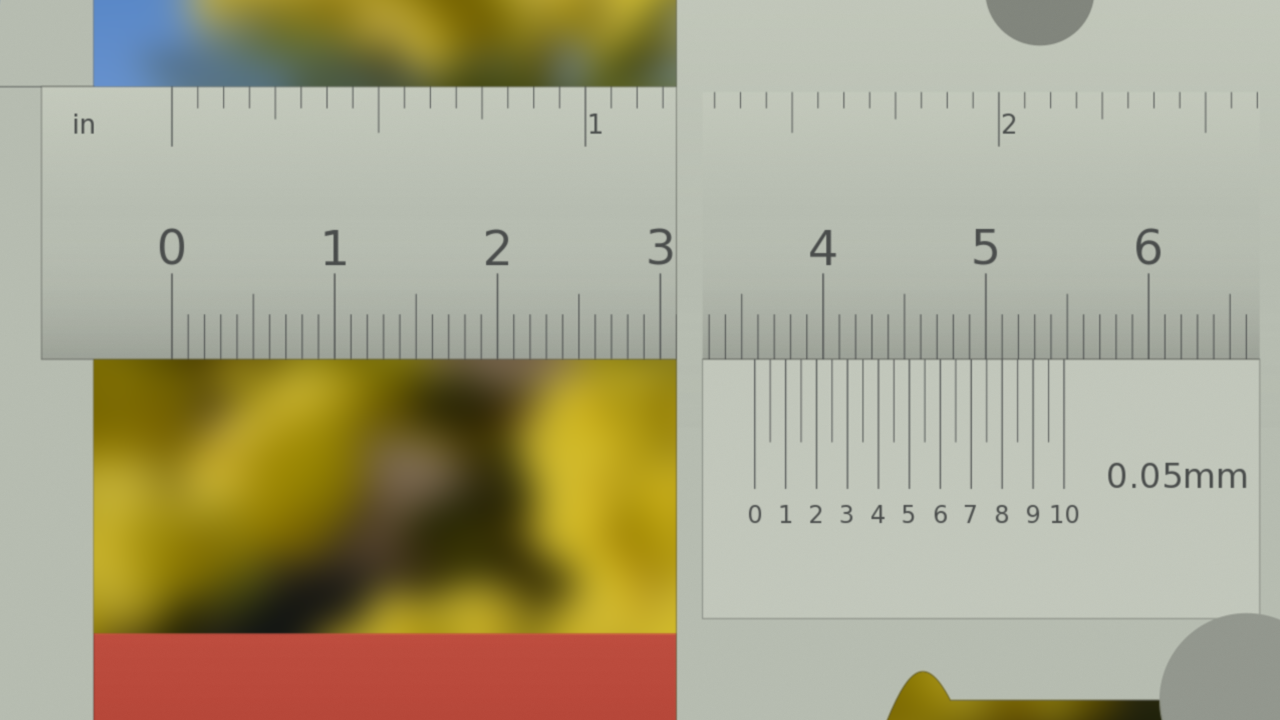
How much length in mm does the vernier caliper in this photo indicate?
35.8 mm
